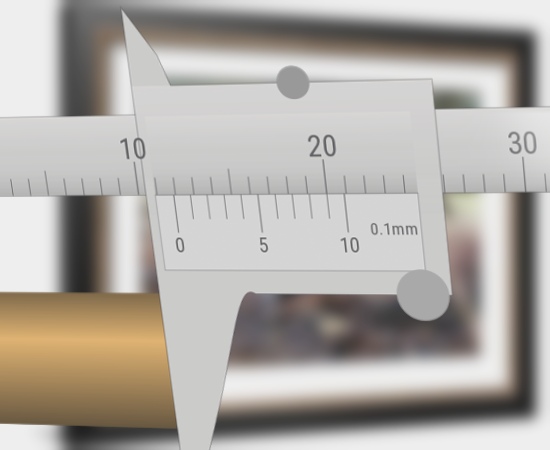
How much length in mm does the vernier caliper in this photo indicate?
11.9 mm
